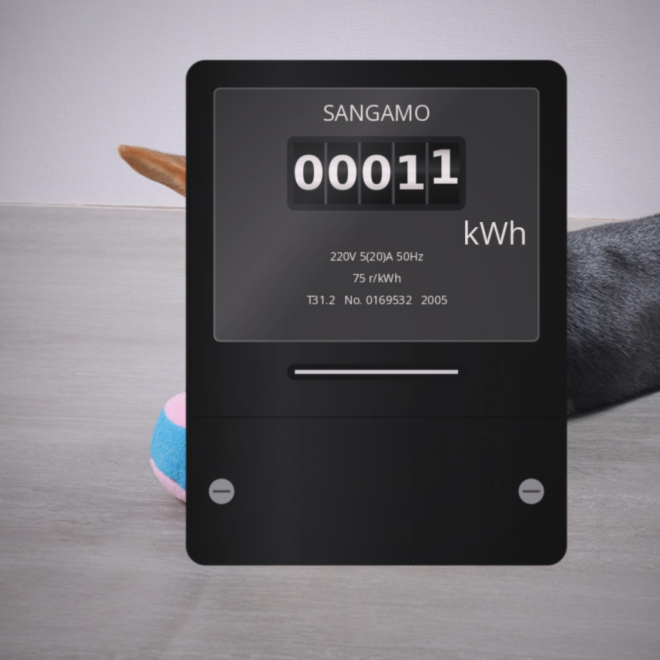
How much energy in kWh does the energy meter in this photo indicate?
11 kWh
